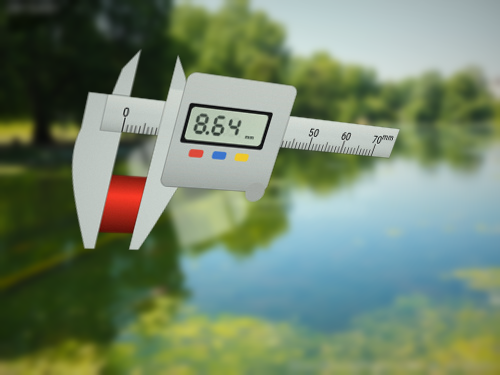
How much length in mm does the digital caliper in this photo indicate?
8.64 mm
